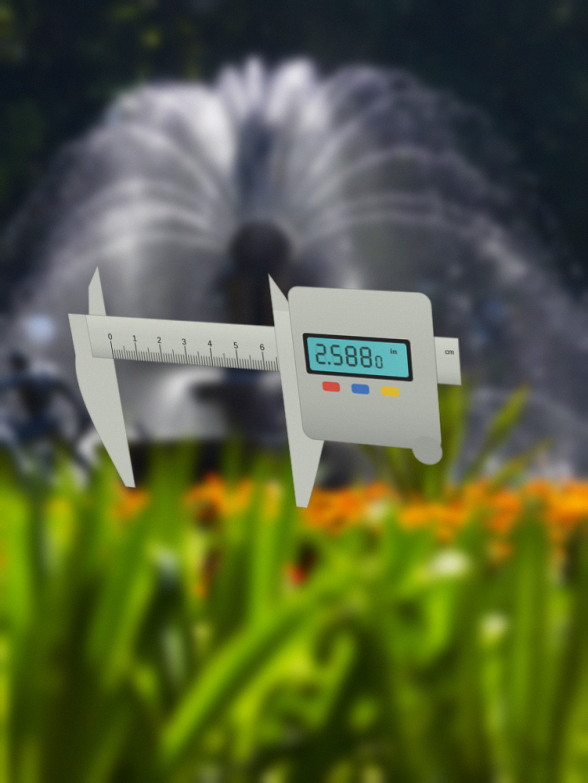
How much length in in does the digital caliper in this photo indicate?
2.5880 in
